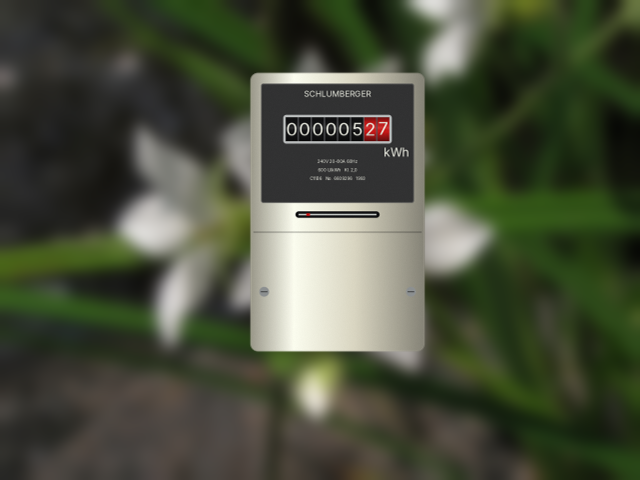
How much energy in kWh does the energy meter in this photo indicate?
5.27 kWh
